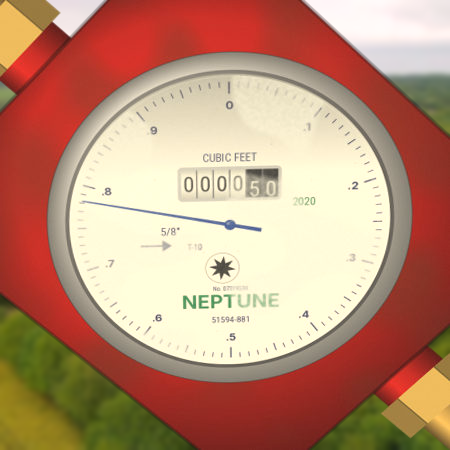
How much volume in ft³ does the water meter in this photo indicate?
49.78 ft³
